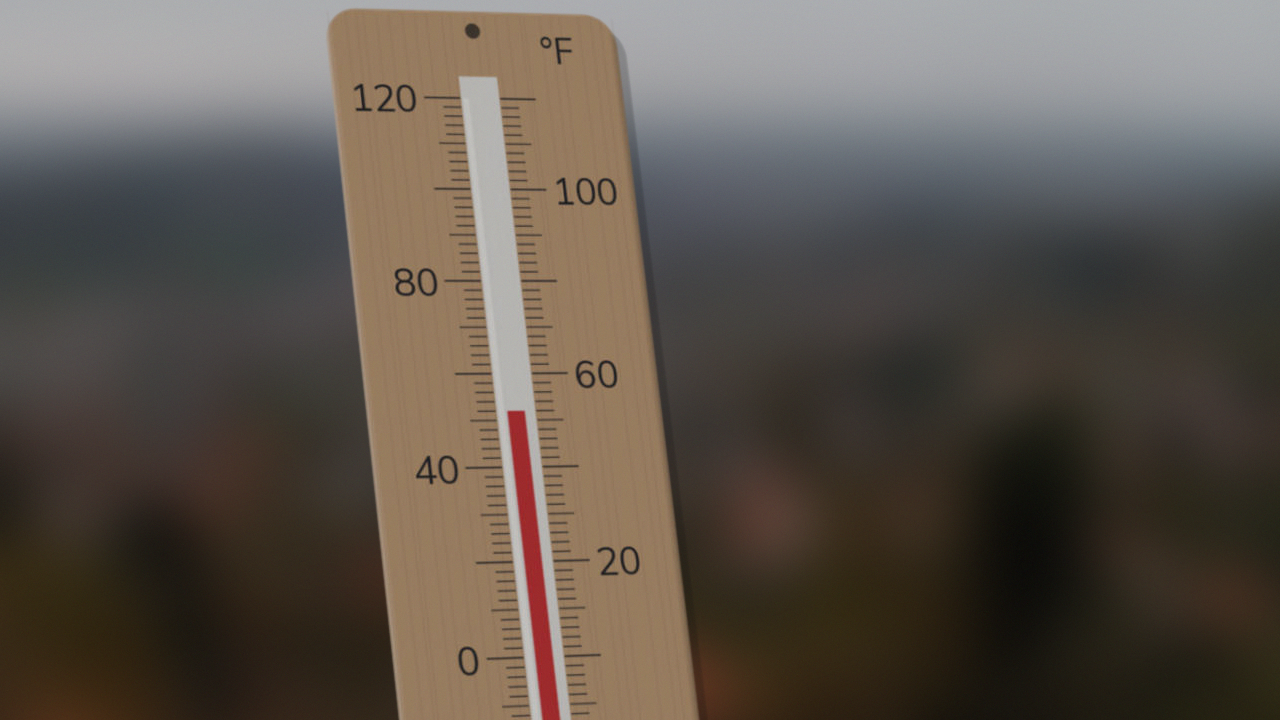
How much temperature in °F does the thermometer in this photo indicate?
52 °F
